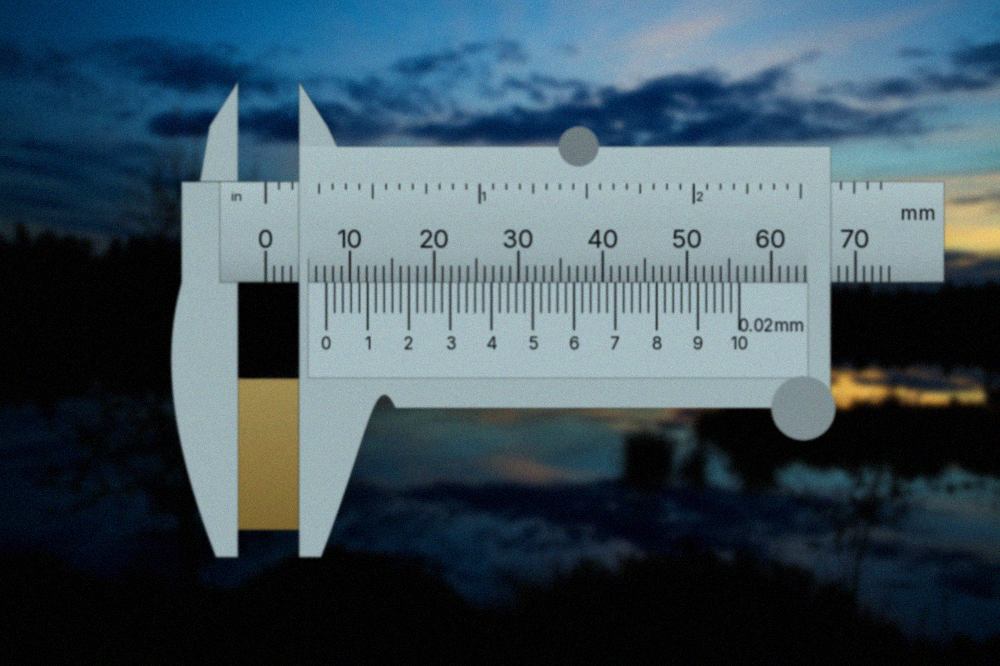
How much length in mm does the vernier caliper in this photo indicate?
7.2 mm
